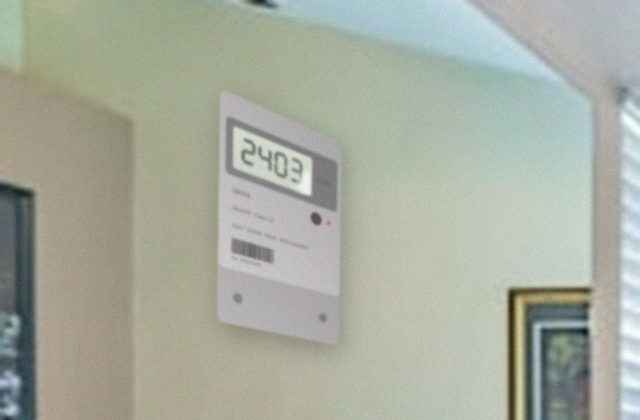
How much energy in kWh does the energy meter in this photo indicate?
2403 kWh
